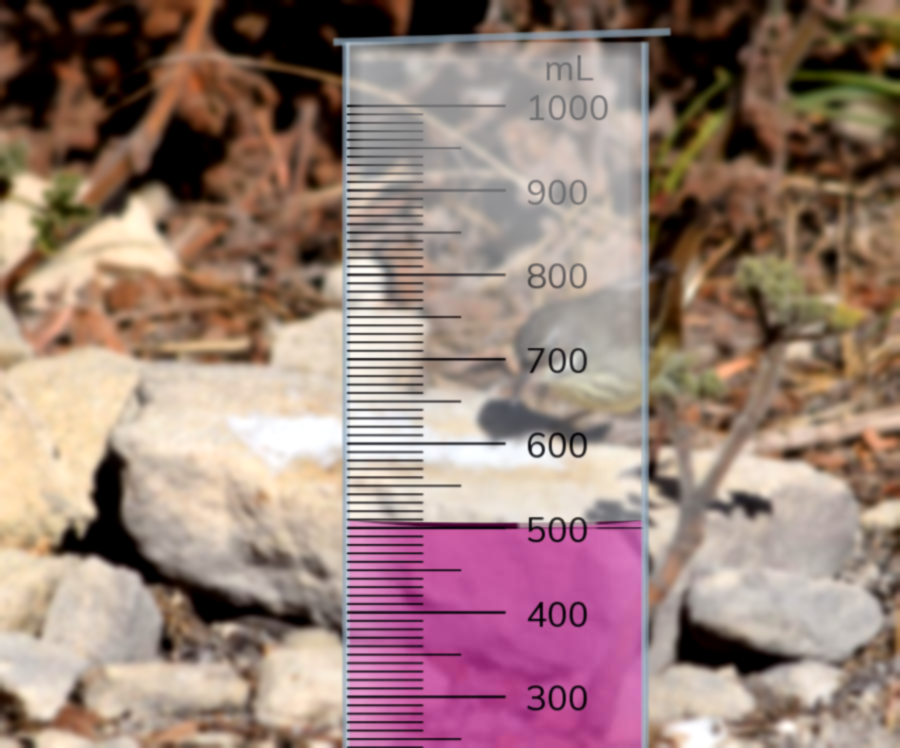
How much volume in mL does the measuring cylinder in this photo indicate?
500 mL
